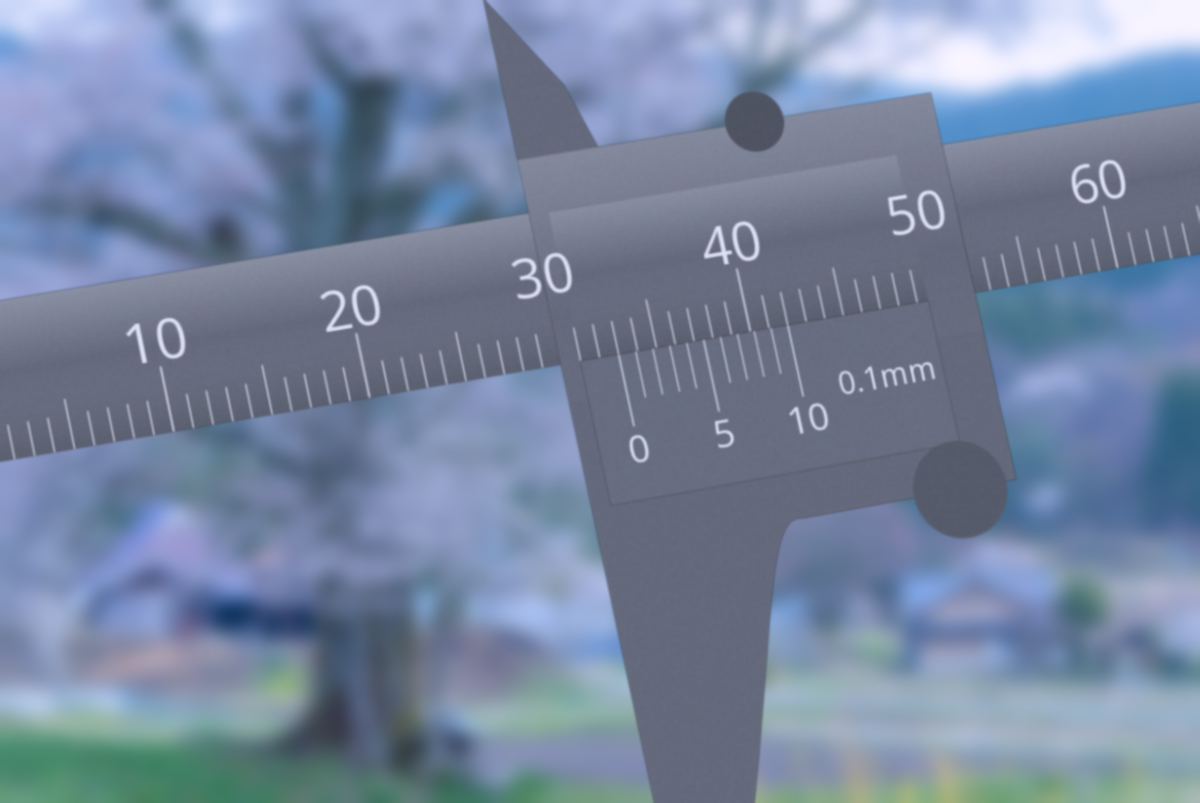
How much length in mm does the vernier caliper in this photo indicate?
33.0 mm
